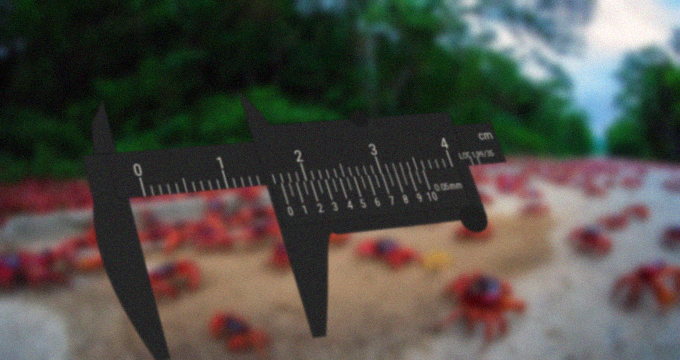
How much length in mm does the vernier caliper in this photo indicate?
16.8 mm
